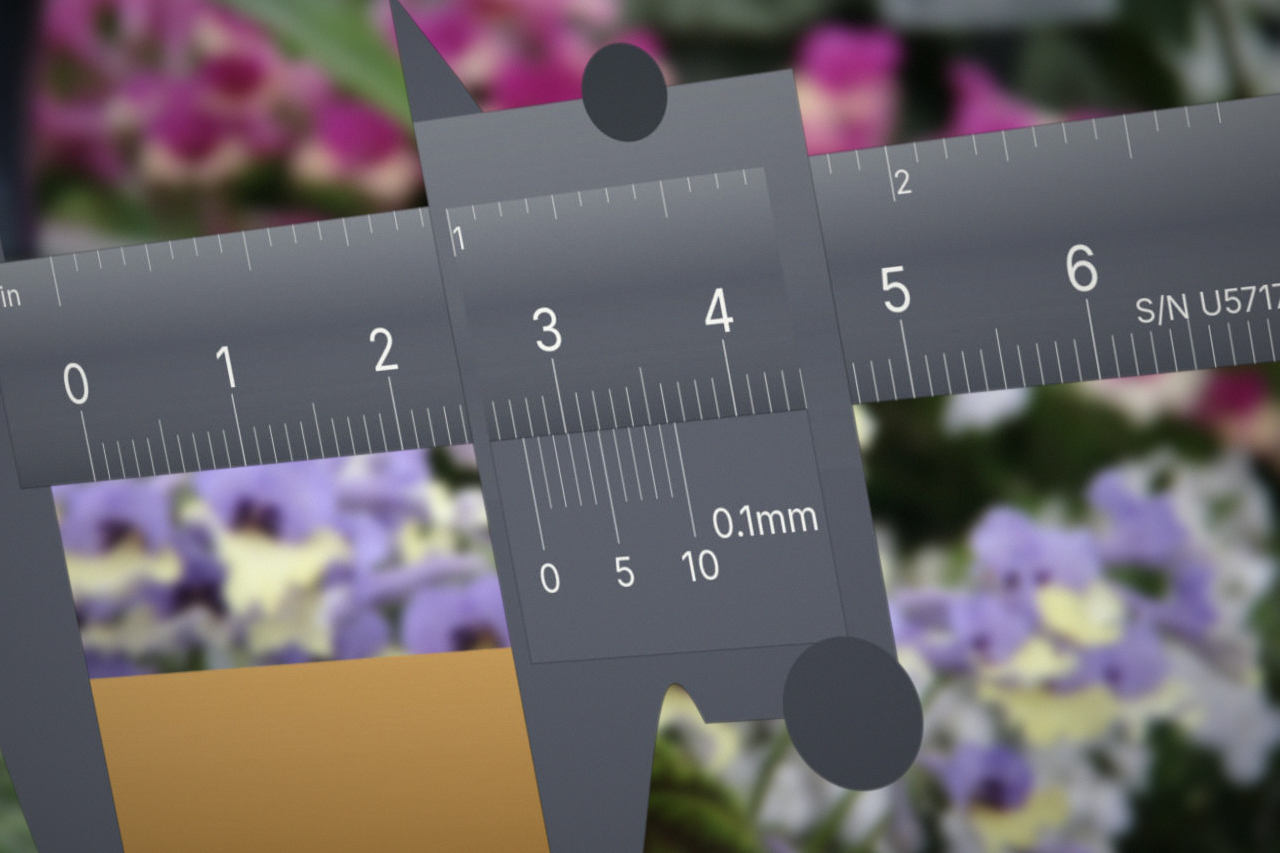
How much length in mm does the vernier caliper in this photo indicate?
27.4 mm
